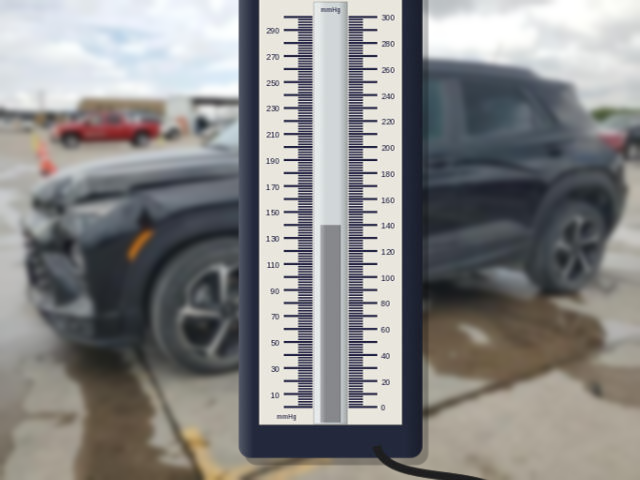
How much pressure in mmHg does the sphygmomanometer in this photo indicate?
140 mmHg
